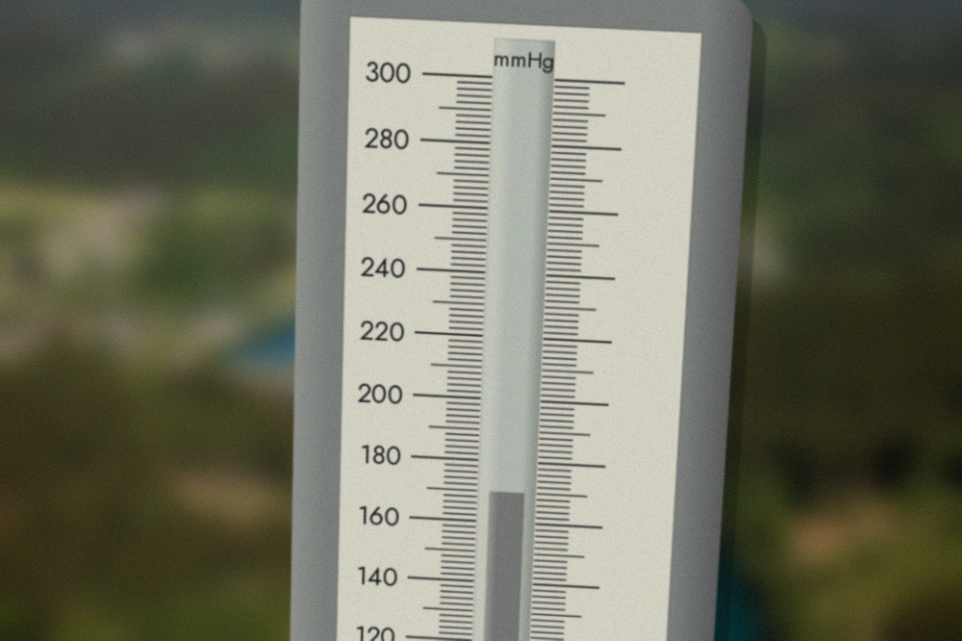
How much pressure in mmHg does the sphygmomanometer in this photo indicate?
170 mmHg
